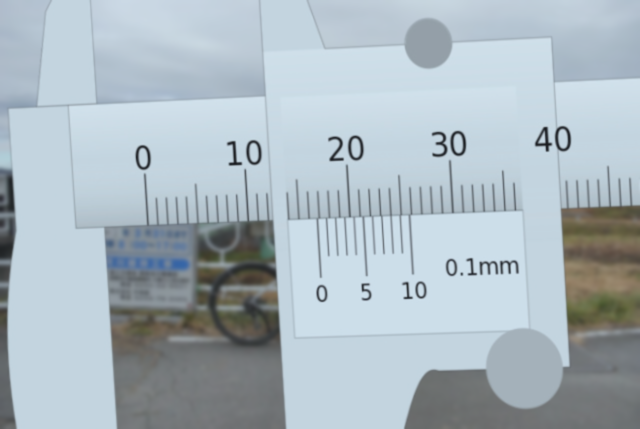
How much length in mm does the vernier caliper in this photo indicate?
16.8 mm
